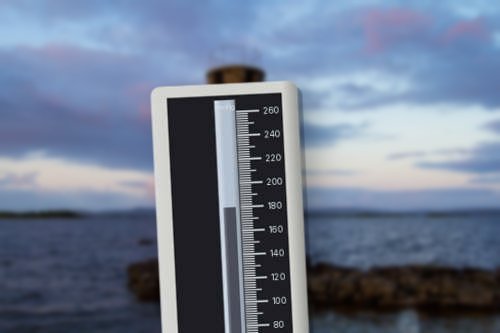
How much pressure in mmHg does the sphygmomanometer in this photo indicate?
180 mmHg
